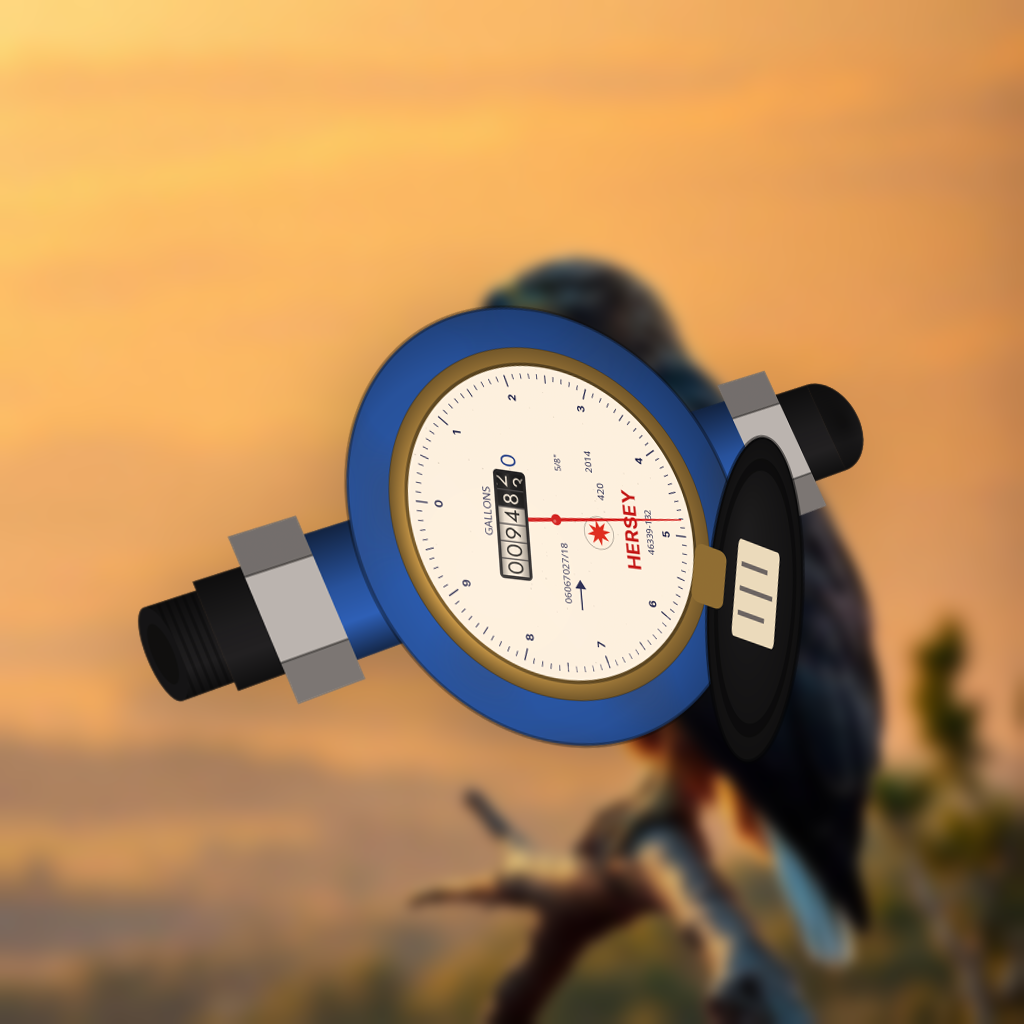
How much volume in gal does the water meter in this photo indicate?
94824.8 gal
